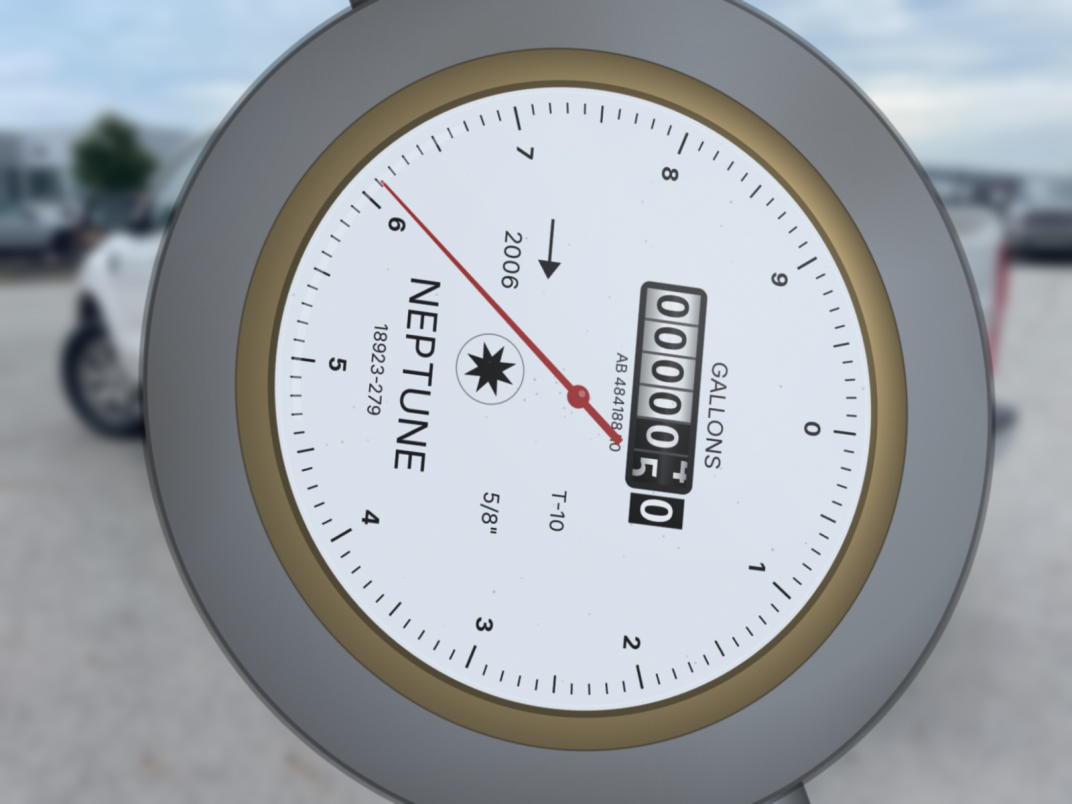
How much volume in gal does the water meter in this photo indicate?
46.1 gal
